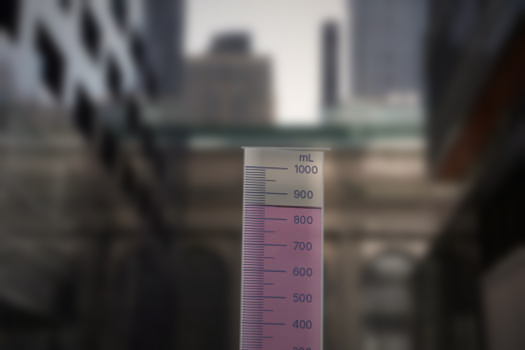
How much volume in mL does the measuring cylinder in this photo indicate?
850 mL
